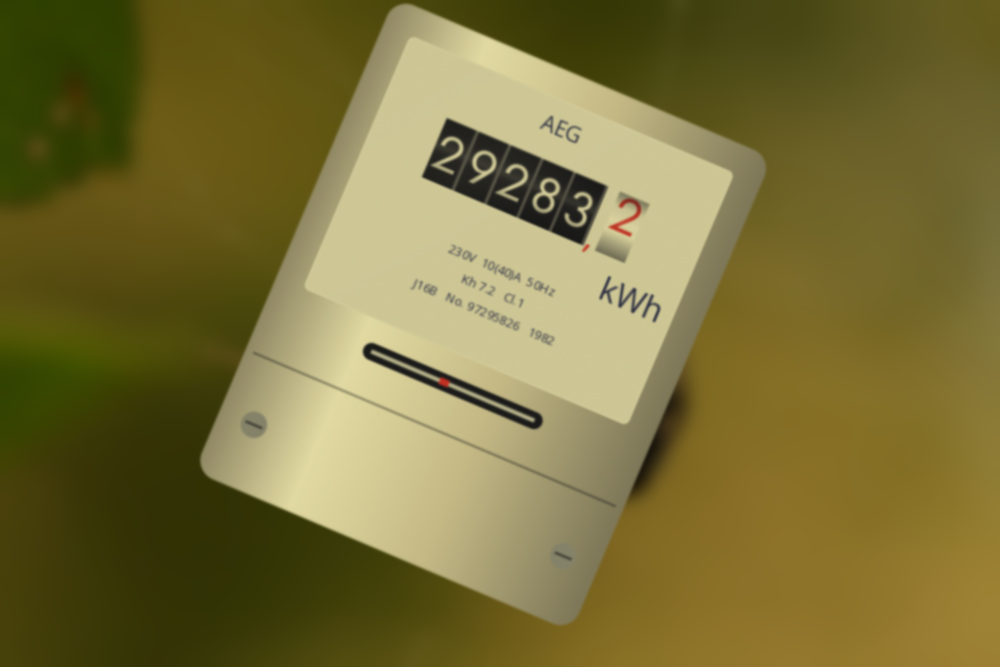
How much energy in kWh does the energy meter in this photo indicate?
29283.2 kWh
